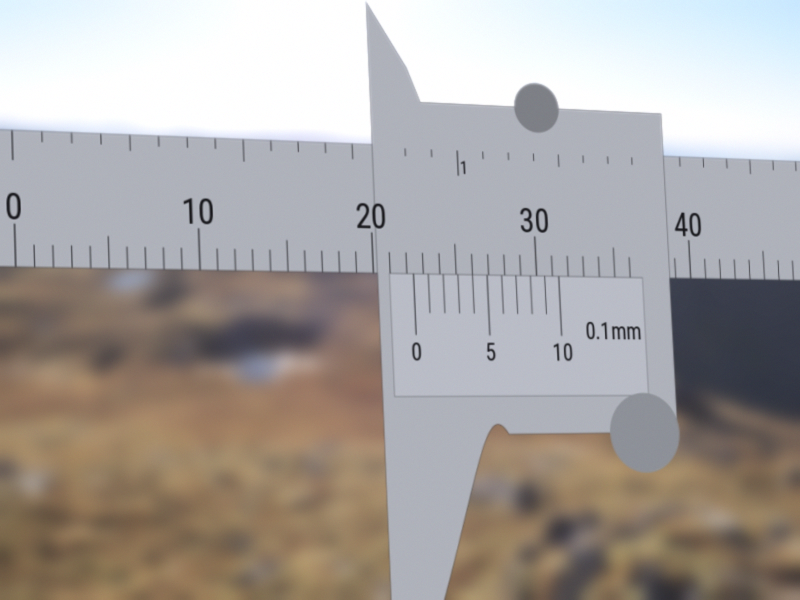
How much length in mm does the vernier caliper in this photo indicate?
22.4 mm
